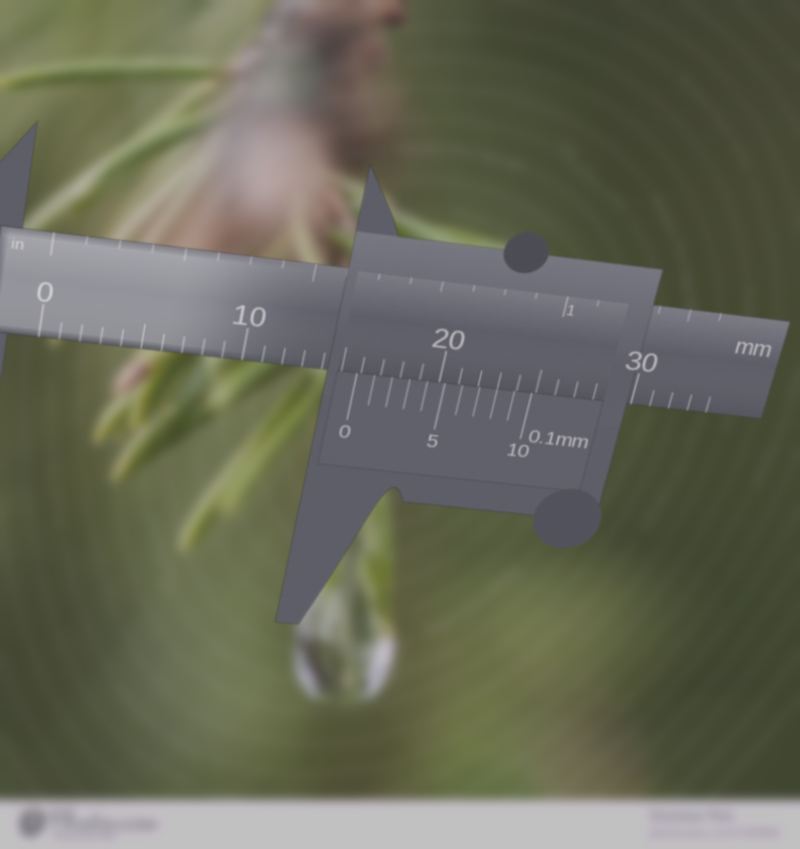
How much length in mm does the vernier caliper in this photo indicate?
15.8 mm
